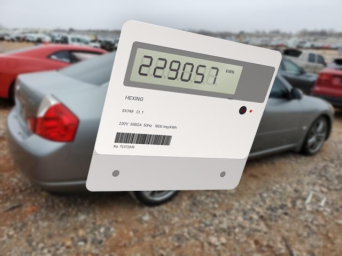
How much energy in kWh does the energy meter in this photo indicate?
229057 kWh
